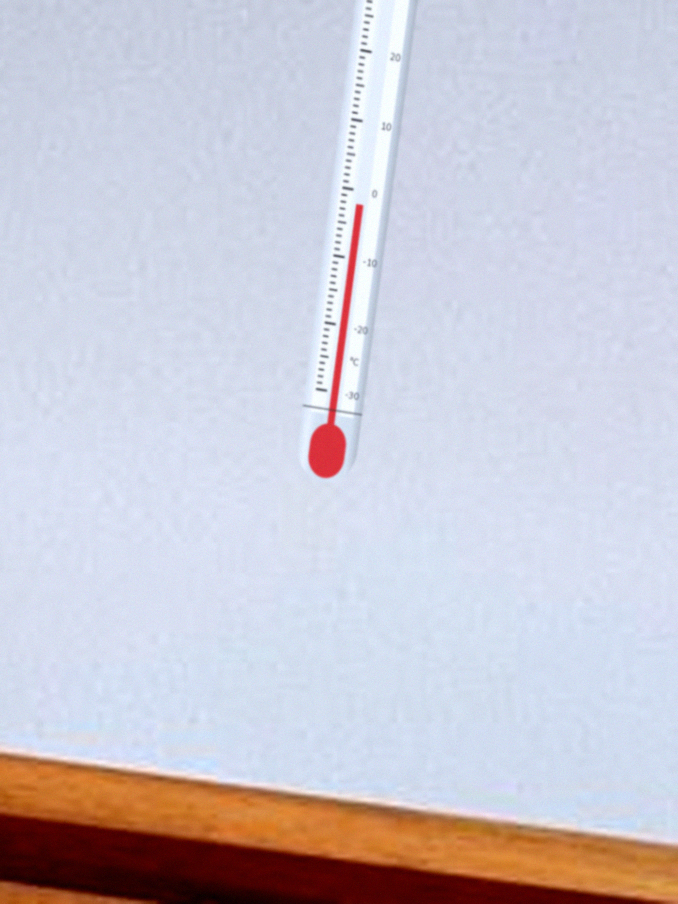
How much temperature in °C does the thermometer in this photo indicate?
-2 °C
